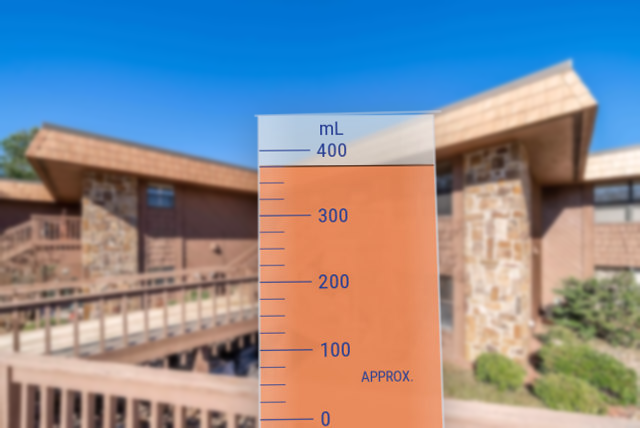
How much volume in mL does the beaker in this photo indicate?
375 mL
